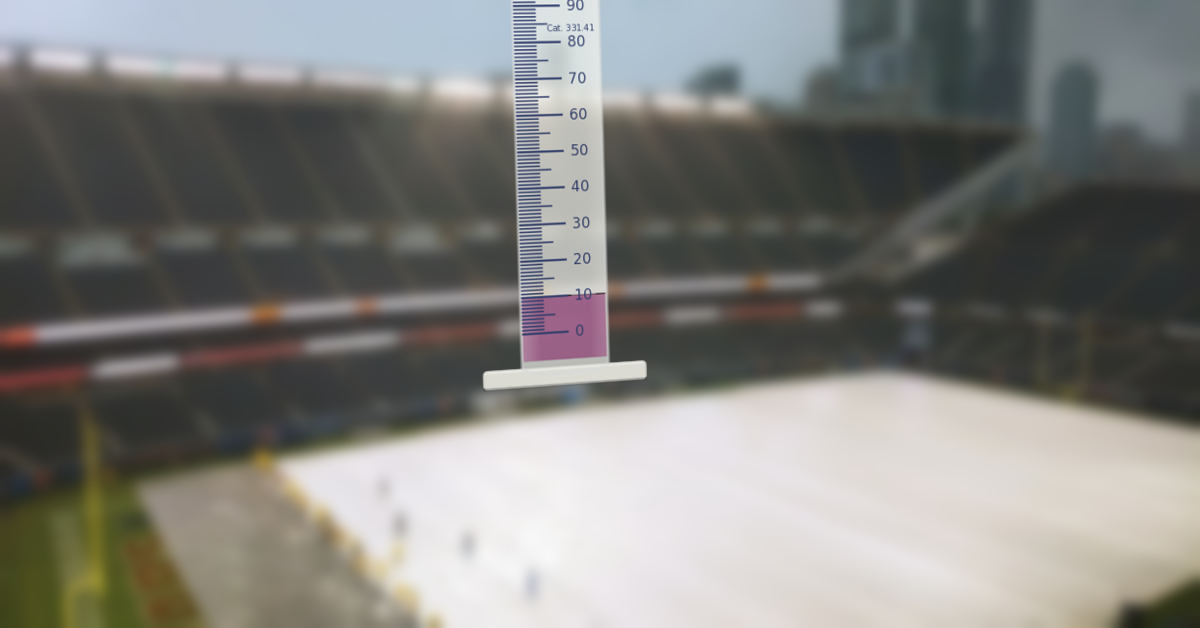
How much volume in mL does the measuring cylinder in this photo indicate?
10 mL
